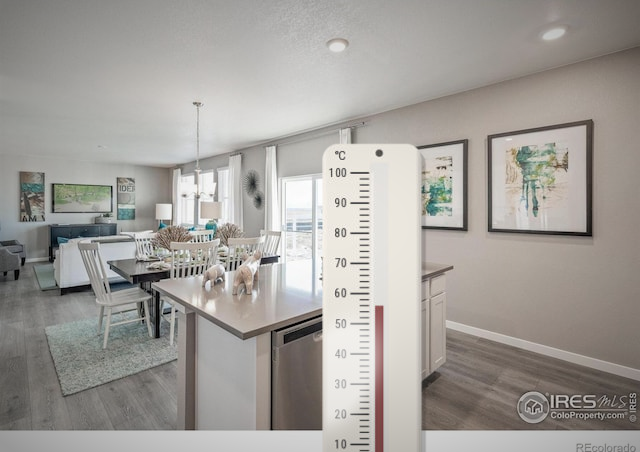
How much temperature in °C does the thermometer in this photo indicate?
56 °C
